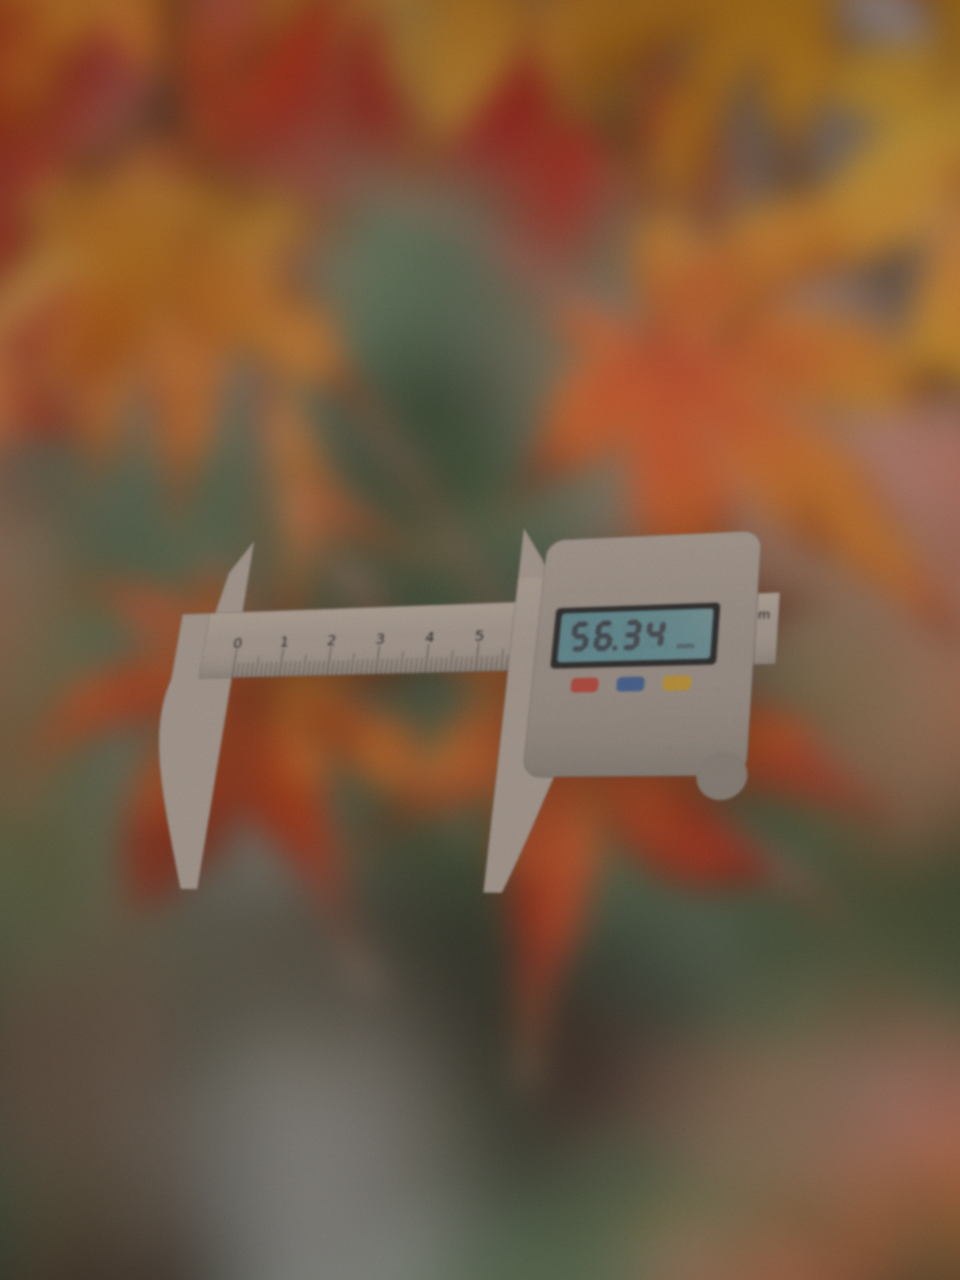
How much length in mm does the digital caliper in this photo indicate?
56.34 mm
